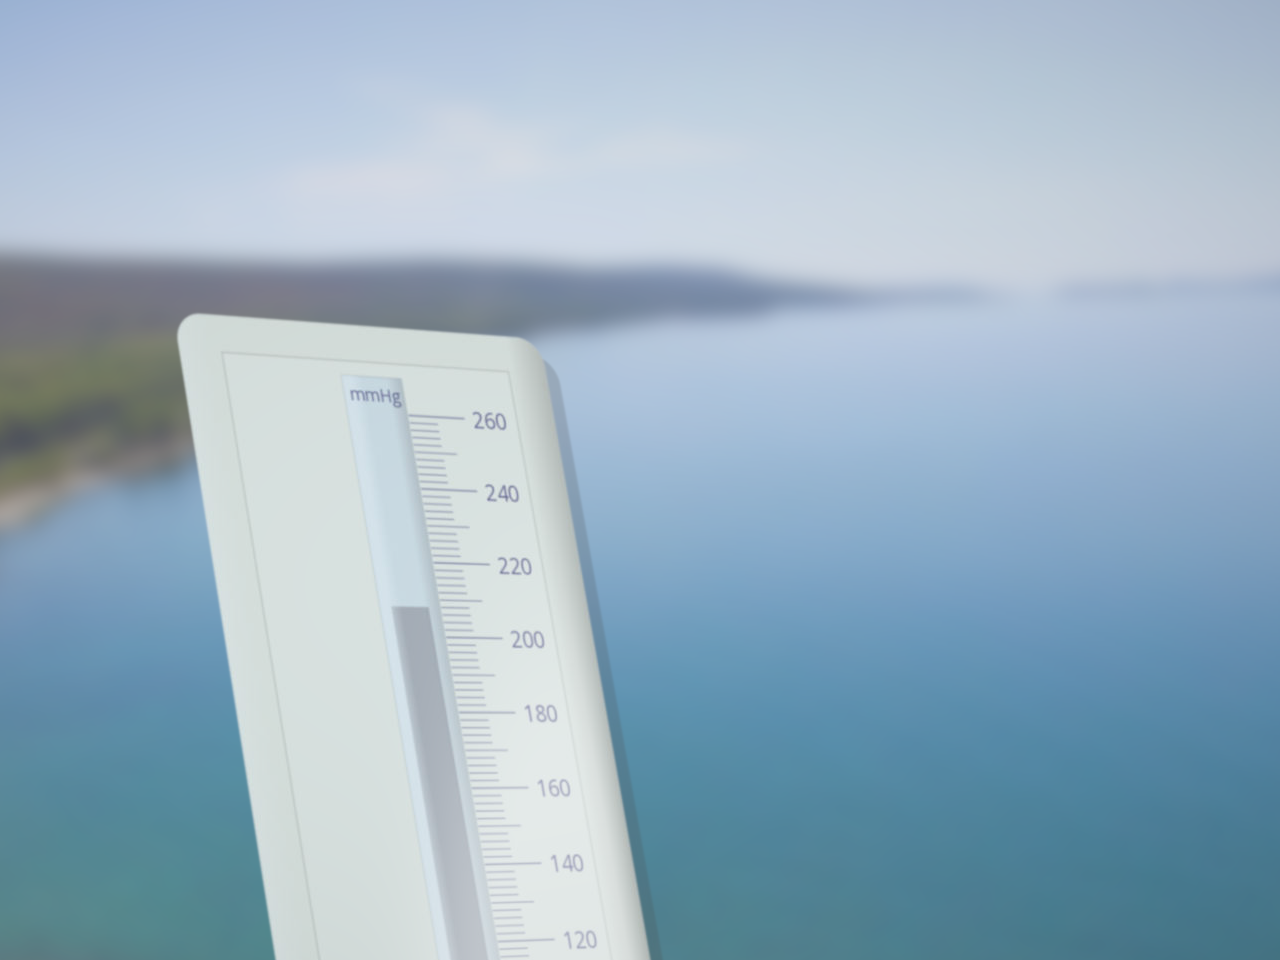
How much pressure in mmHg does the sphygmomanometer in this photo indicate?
208 mmHg
